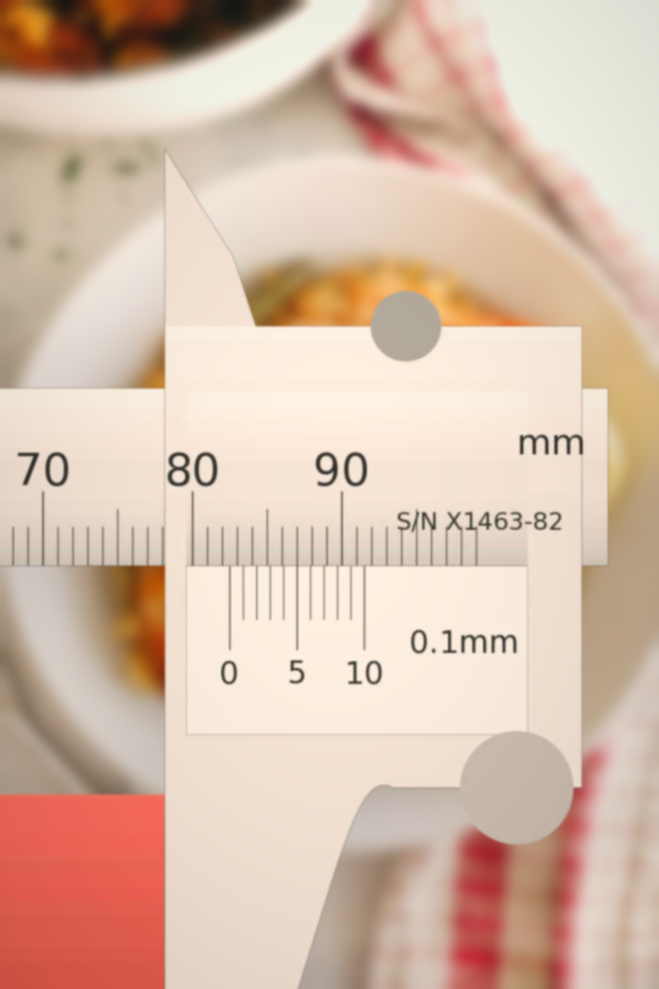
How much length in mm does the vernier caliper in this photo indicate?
82.5 mm
